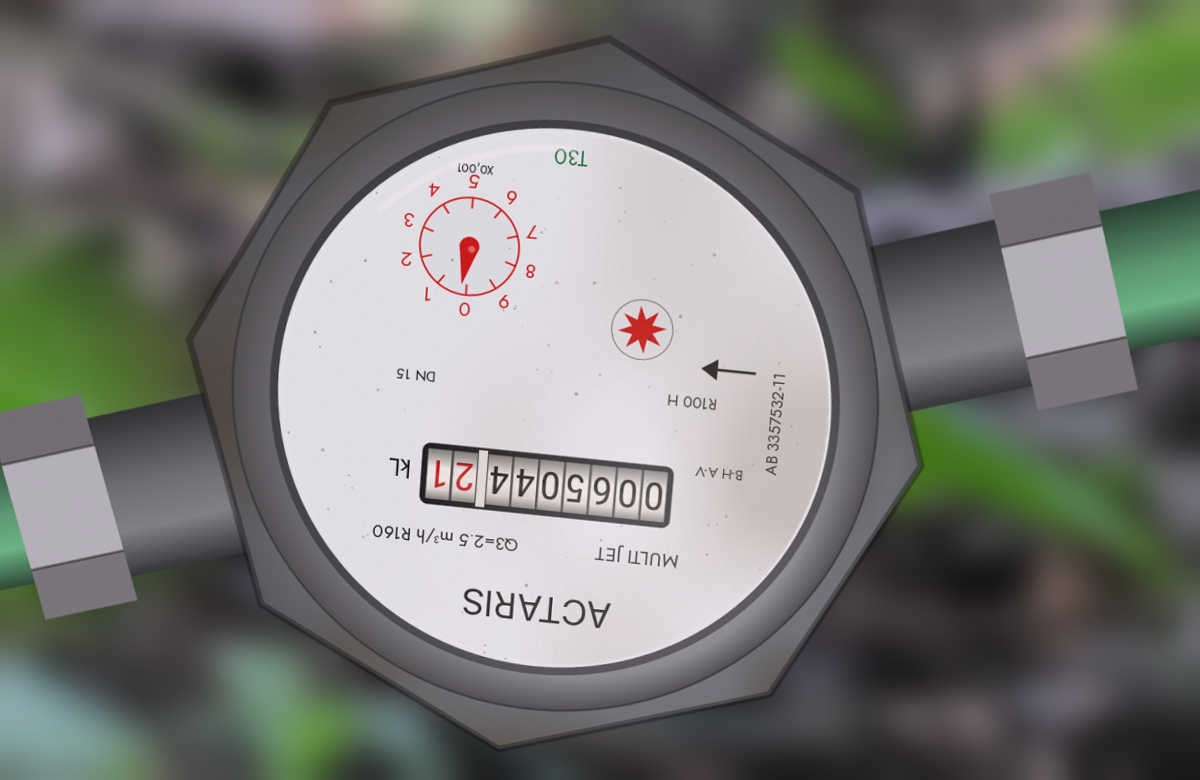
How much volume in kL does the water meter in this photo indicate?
65044.210 kL
